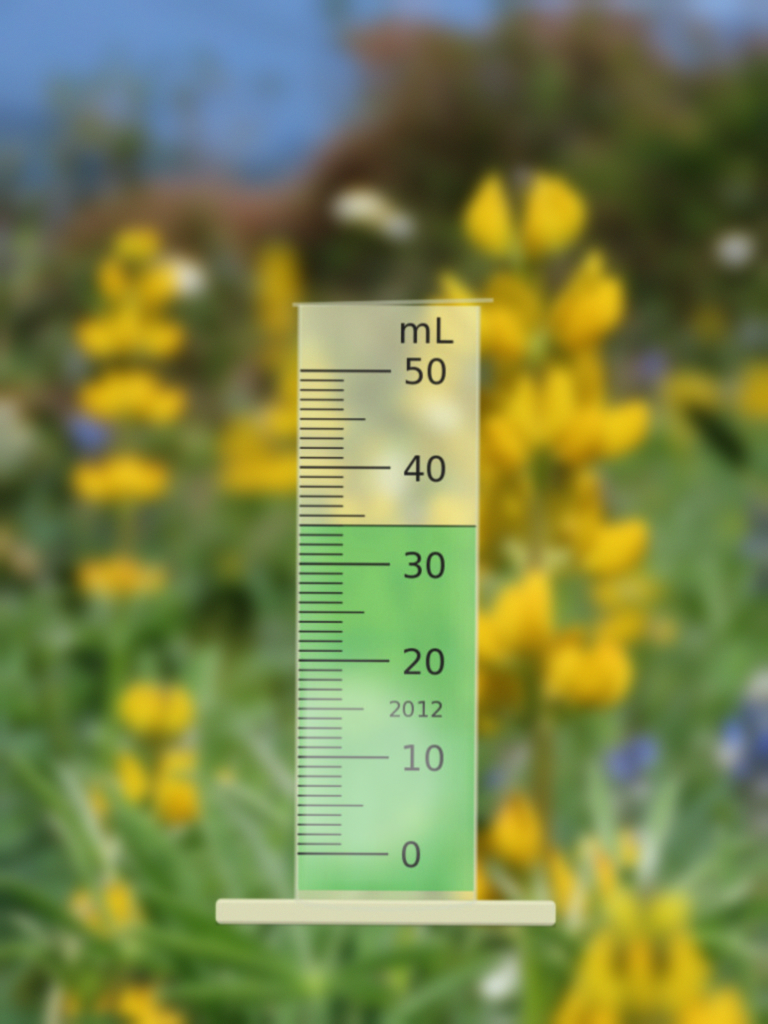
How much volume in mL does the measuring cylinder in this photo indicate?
34 mL
